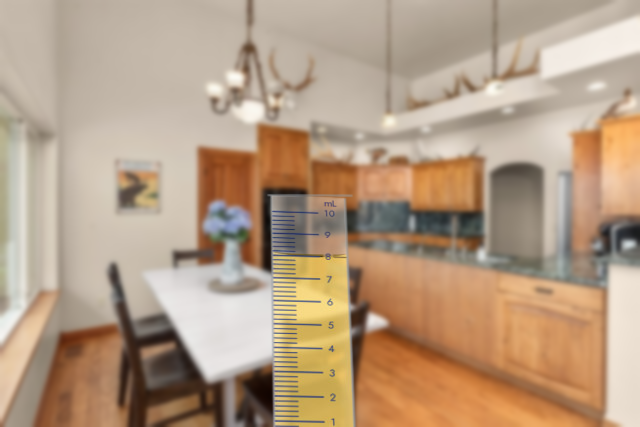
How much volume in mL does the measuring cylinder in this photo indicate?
8 mL
